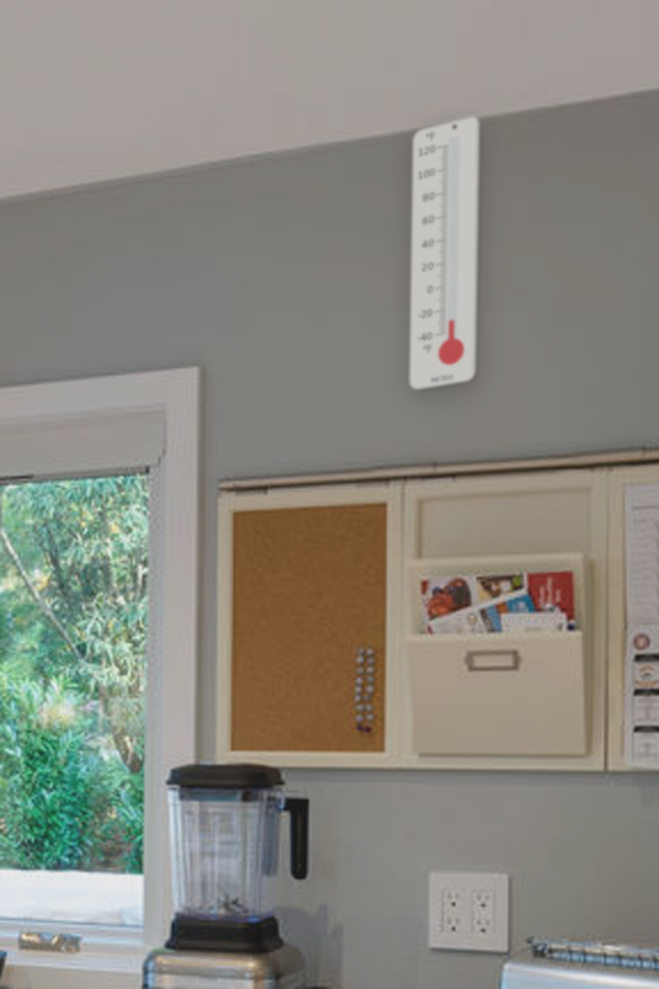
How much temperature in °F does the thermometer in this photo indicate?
-30 °F
